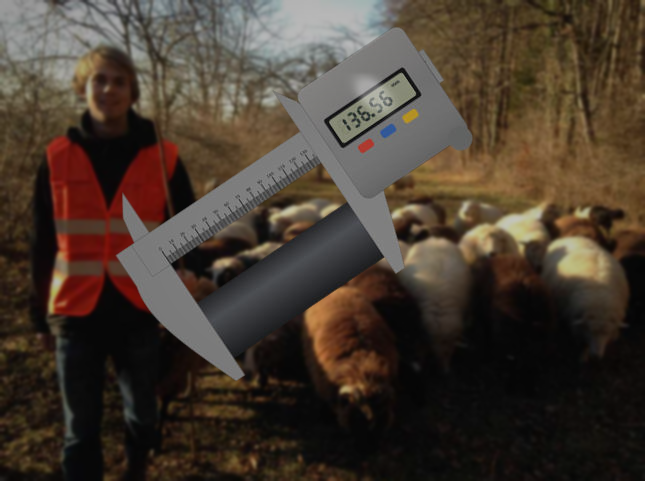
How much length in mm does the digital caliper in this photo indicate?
136.56 mm
